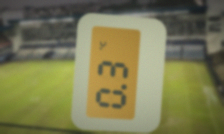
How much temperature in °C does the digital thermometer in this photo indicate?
0.3 °C
